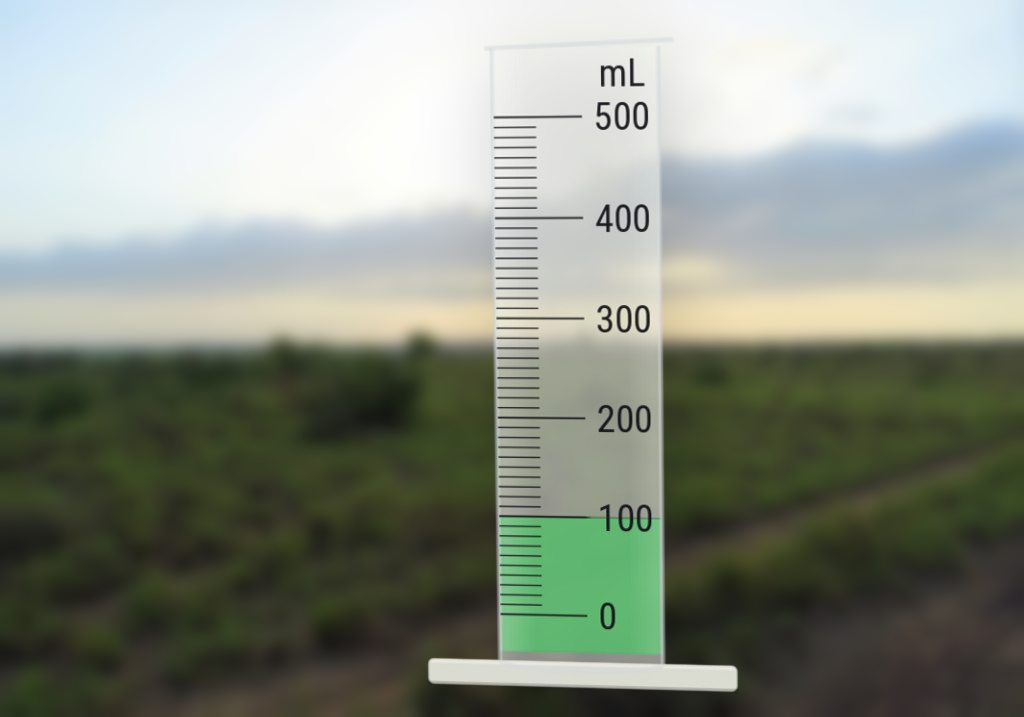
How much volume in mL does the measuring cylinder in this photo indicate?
100 mL
